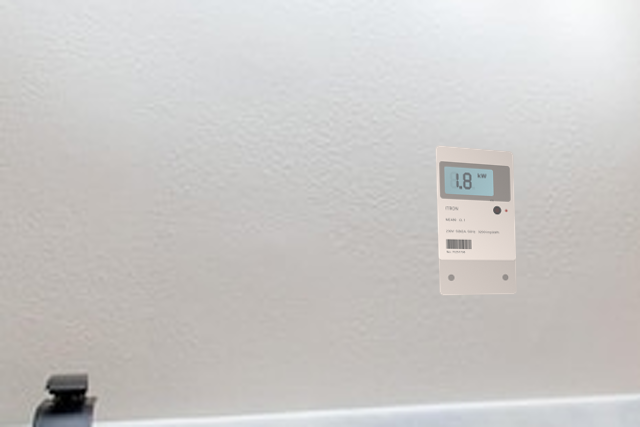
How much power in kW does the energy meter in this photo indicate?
1.8 kW
